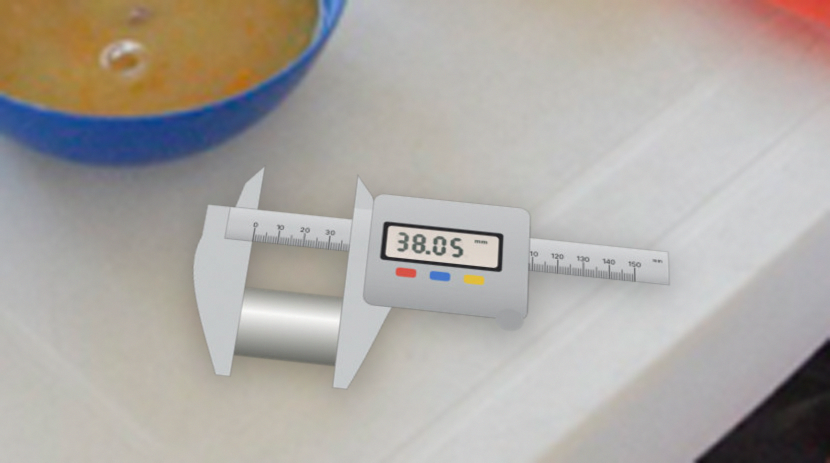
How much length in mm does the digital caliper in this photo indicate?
38.05 mm
